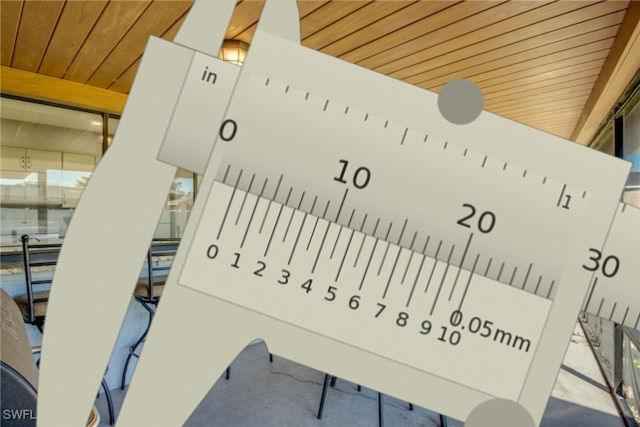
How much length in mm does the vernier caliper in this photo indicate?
2.0 mm
